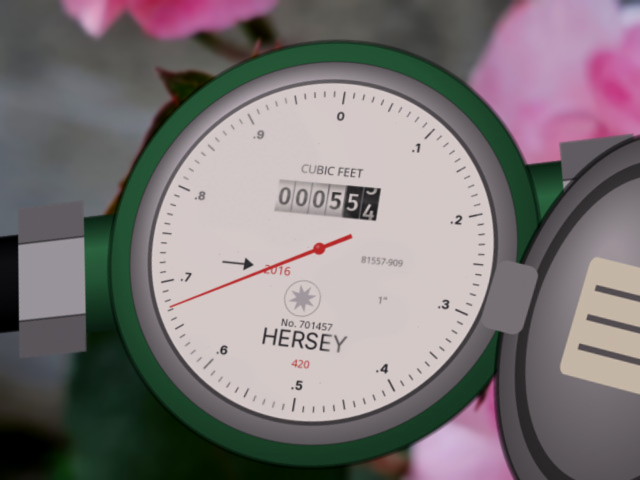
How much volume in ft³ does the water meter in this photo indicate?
553.67 ft³
